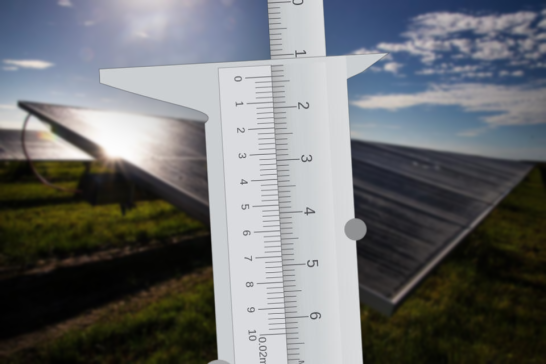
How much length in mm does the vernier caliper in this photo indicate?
14.0 mm
